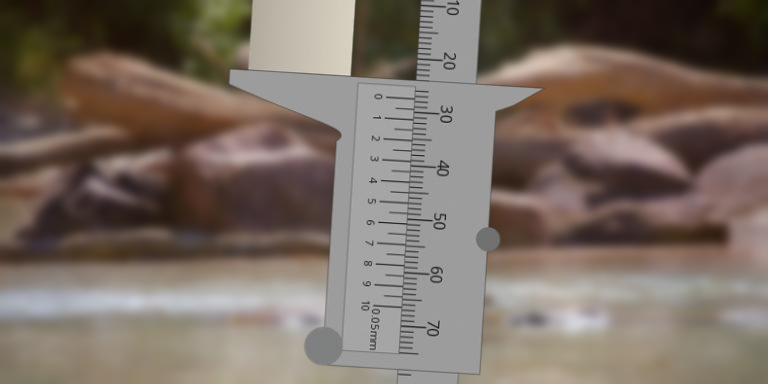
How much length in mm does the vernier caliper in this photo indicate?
27.5 mm
